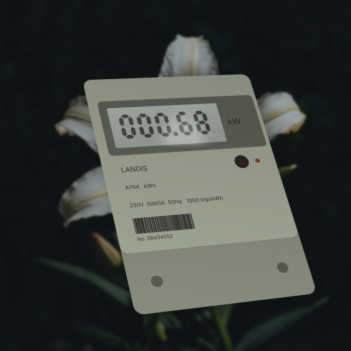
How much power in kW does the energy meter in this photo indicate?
0.68 kW
